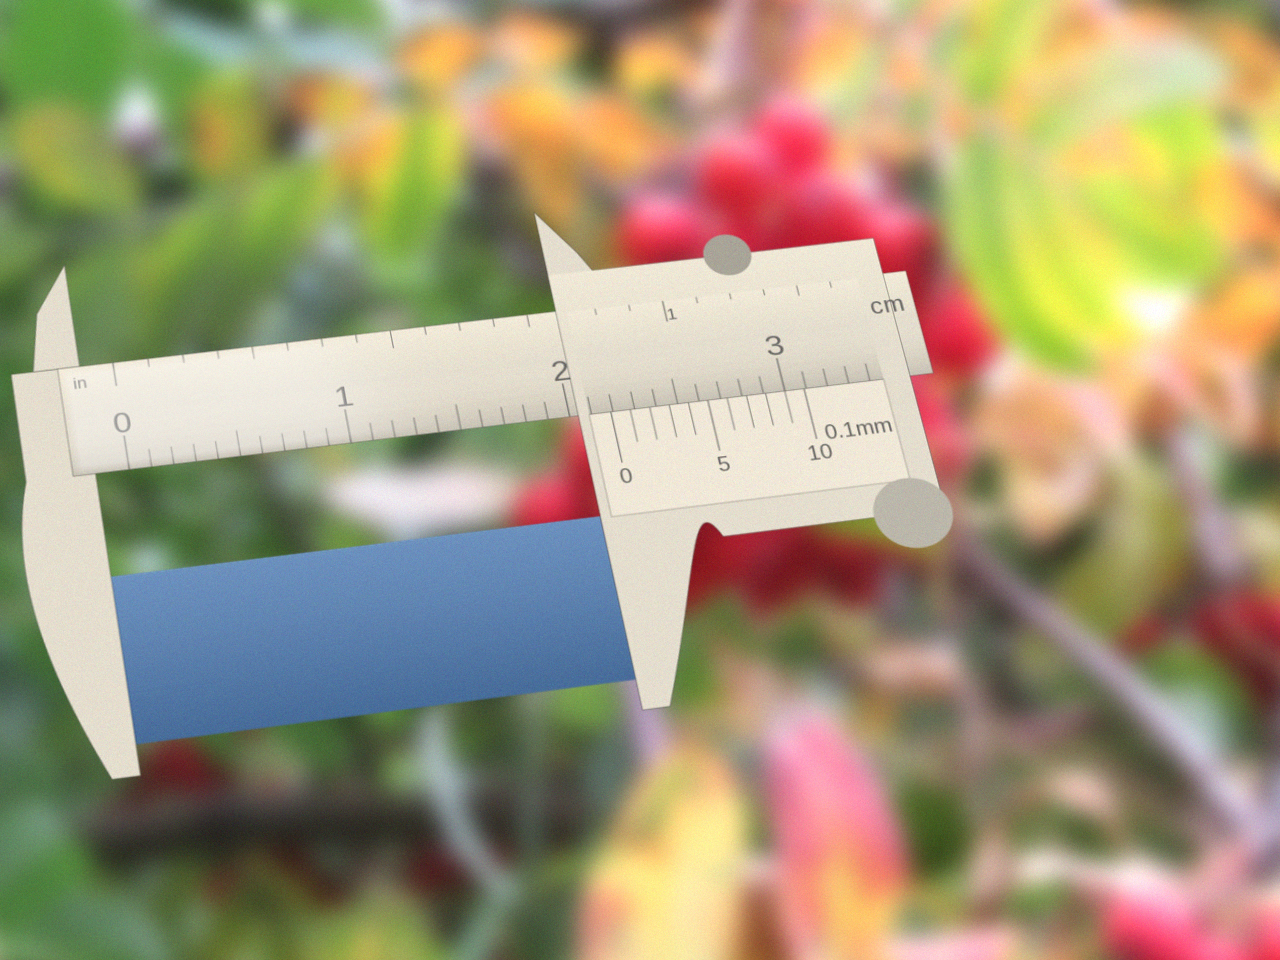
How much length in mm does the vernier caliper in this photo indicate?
21.9 mm
